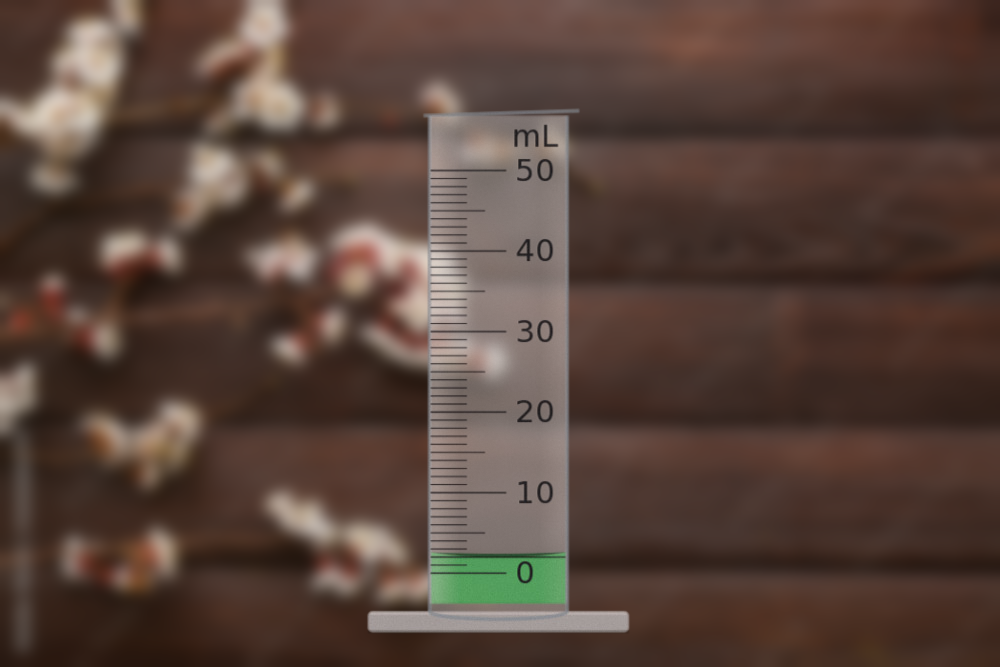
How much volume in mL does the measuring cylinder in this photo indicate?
2 mL
